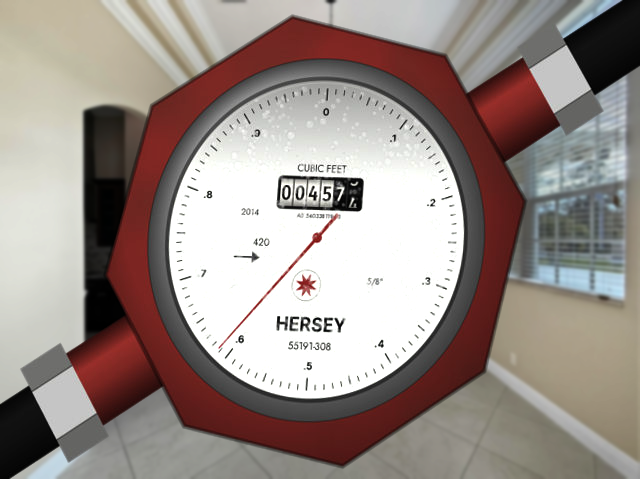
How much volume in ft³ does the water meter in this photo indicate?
4573.61 ft³
